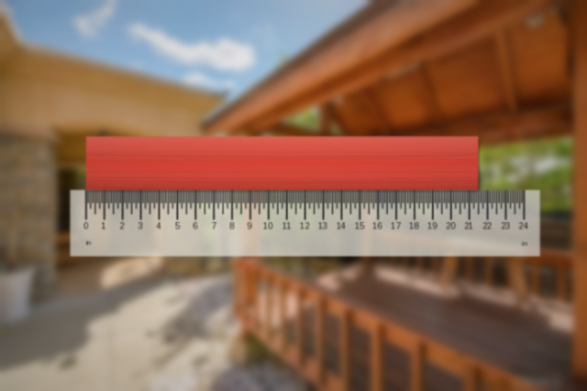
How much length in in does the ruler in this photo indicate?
21.5 in
